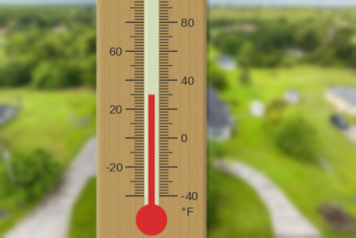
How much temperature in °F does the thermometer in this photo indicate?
30 °F
